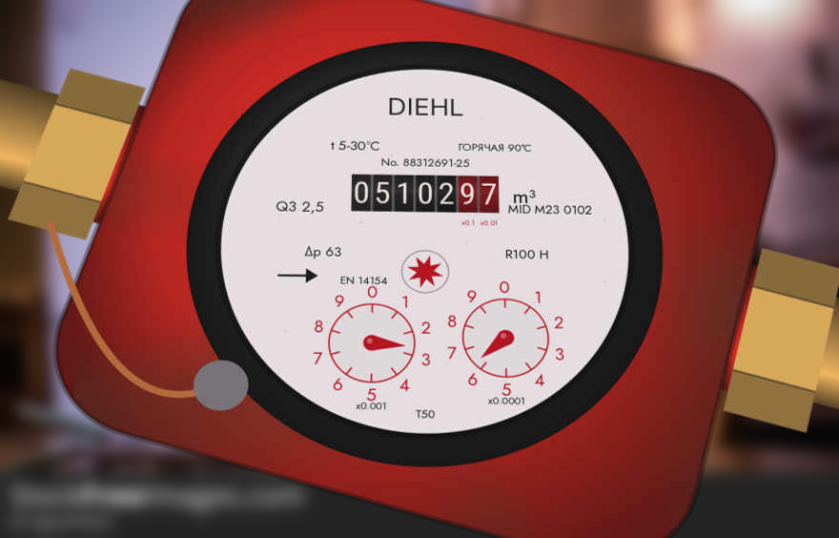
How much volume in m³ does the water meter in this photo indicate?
5102.9726 m³
